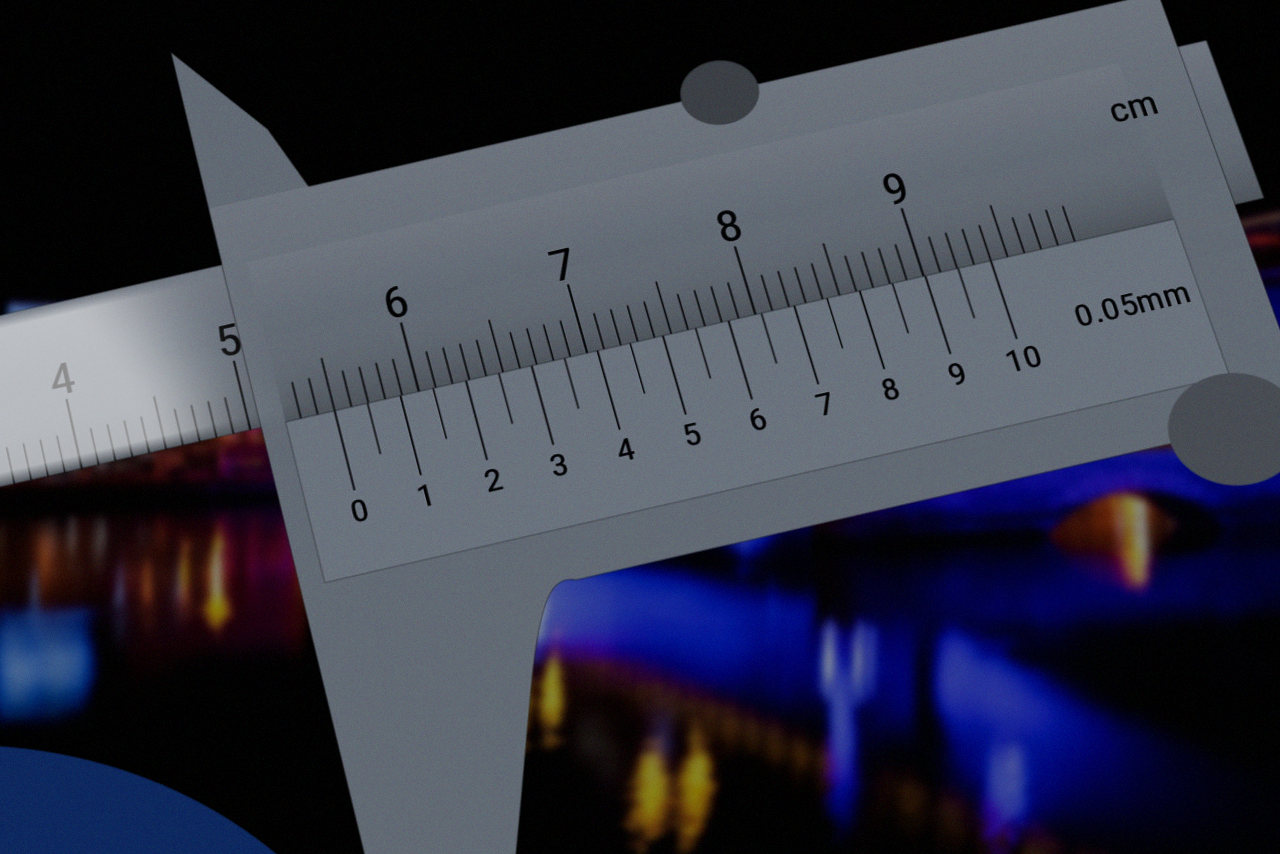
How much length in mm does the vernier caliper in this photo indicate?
55.0 mm
